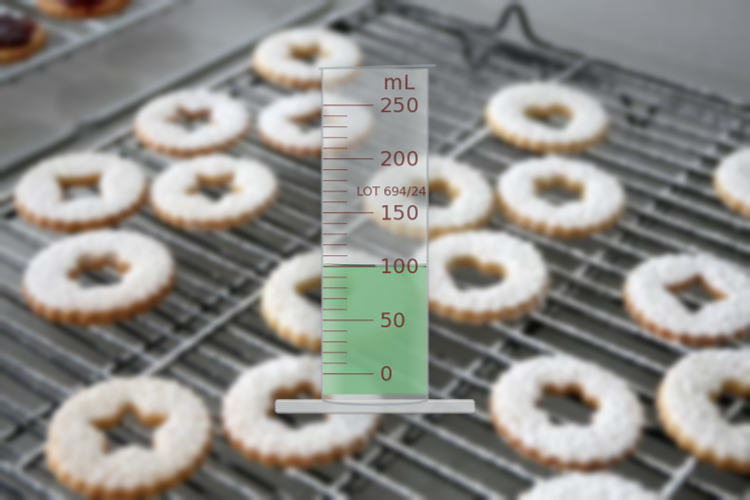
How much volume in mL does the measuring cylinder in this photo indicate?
100 mL
